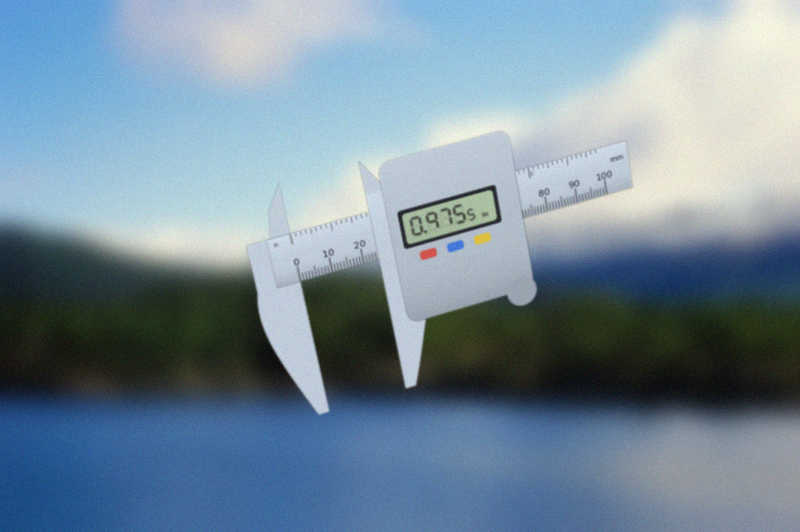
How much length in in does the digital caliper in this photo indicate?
0.9755 in
